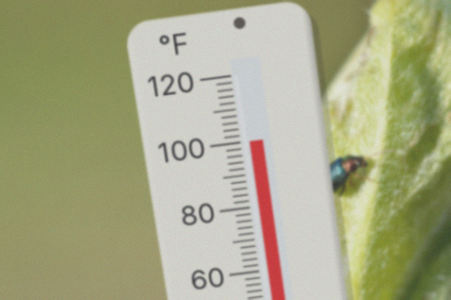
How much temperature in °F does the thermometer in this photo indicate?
100 °F
